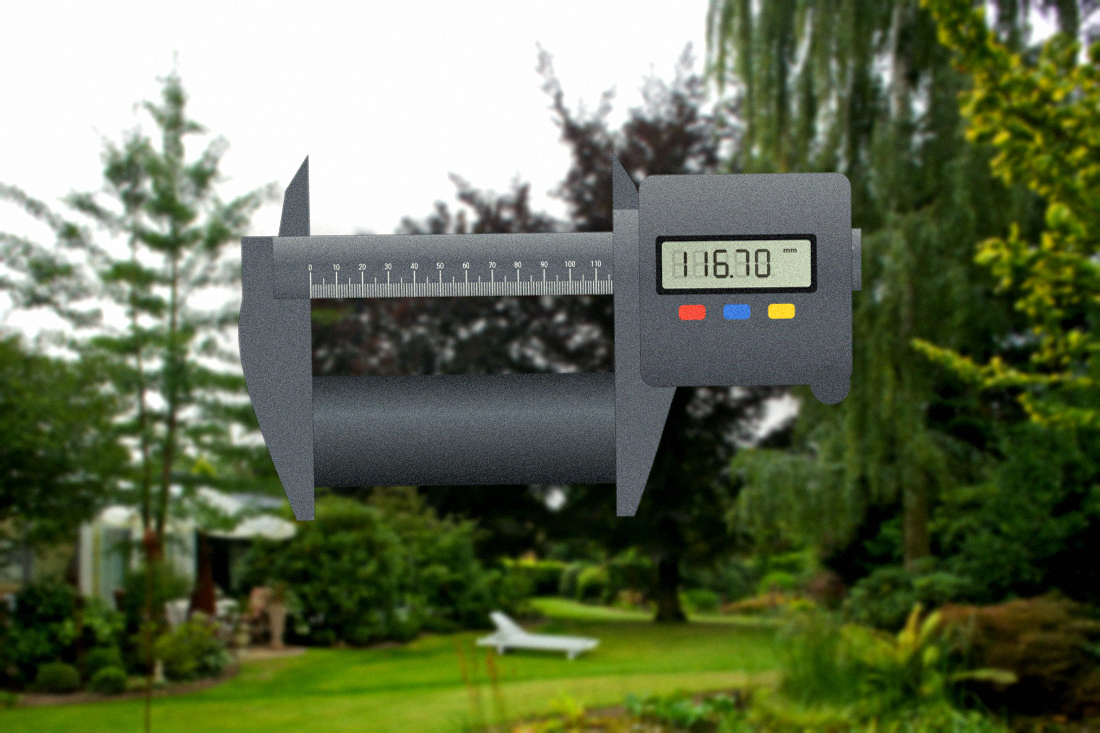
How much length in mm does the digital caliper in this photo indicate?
116.70 mm
